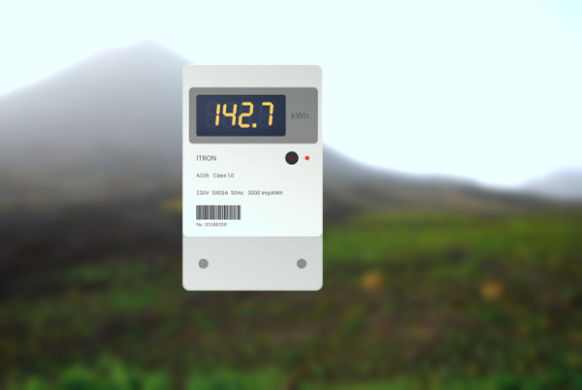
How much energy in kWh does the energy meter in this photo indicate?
142.7 kWh
